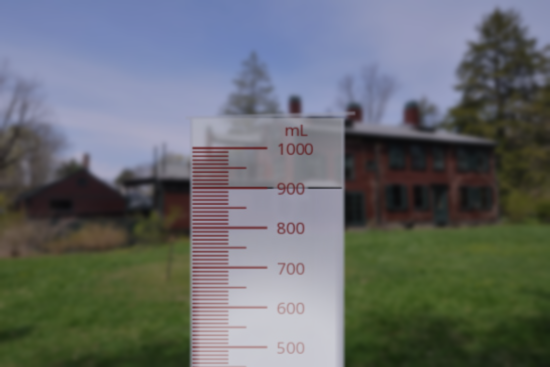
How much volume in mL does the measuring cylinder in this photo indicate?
900 mL
